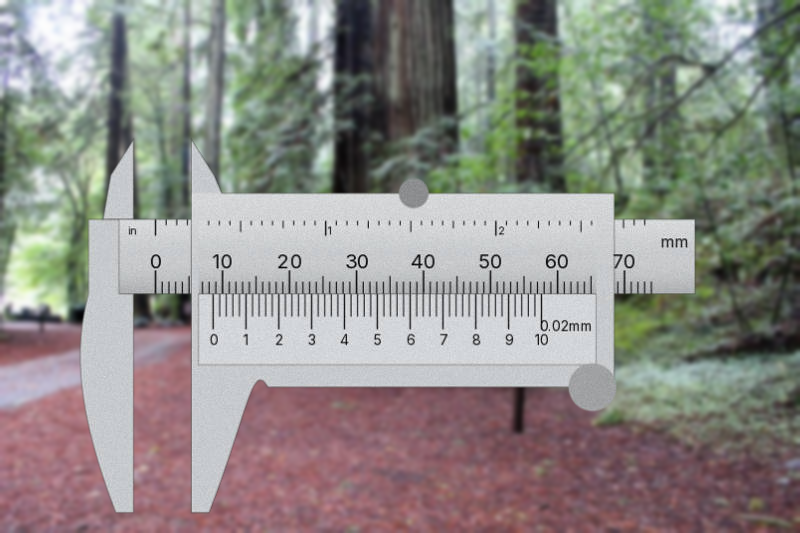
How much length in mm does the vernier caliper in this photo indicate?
8.6 mm
